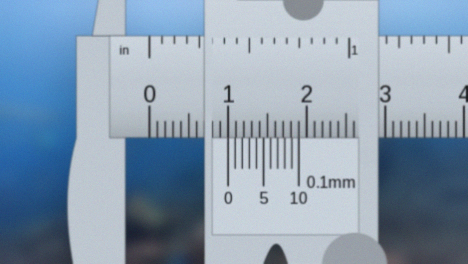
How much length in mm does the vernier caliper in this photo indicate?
10.0 mm
